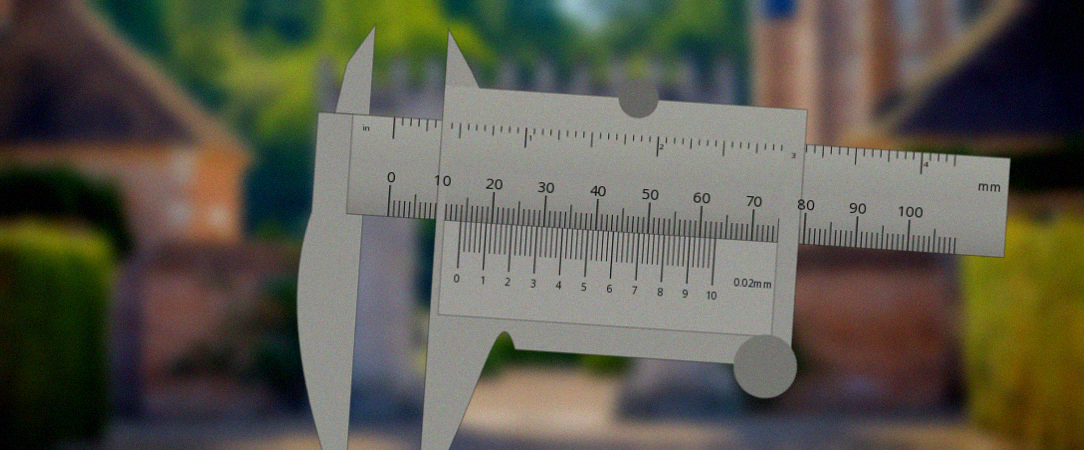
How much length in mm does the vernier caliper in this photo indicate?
14.0 mm
